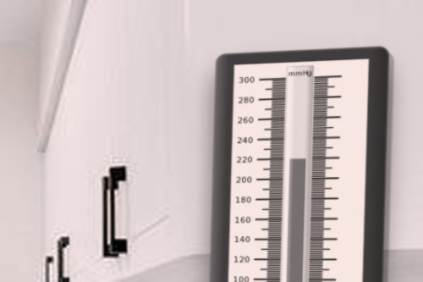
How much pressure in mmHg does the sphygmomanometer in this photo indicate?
220 mmHg
